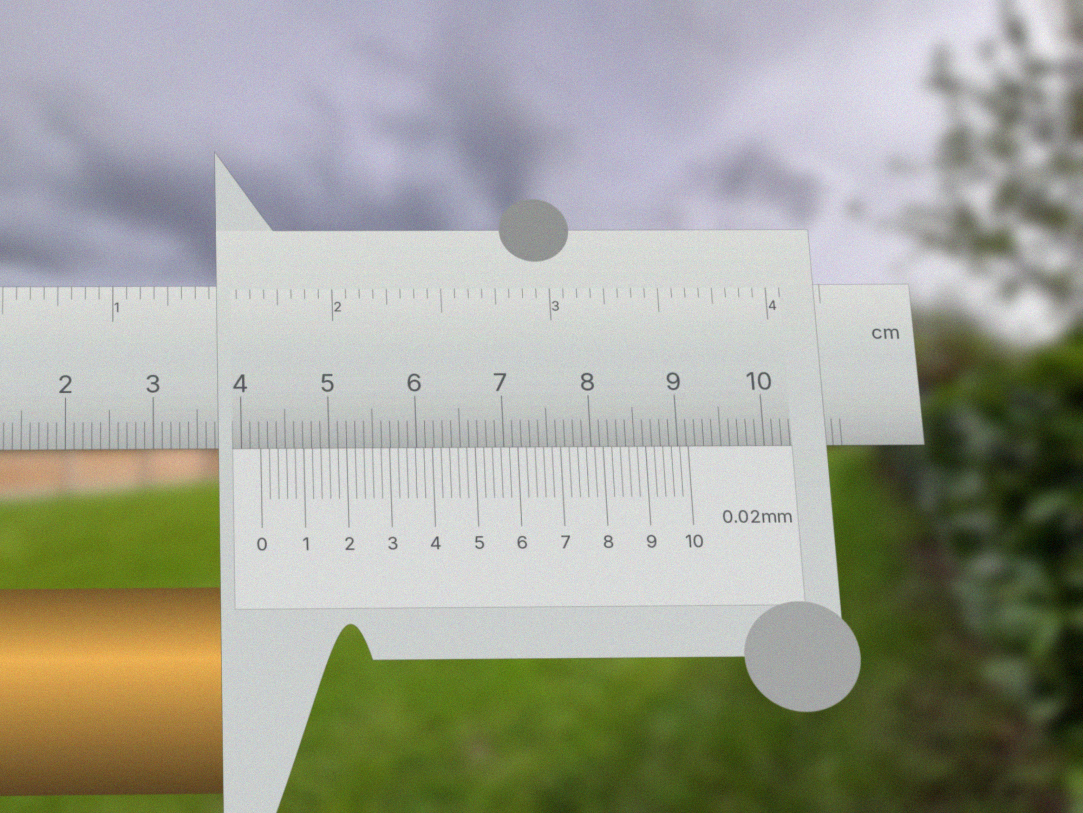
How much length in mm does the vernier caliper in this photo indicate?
42.2 mm
